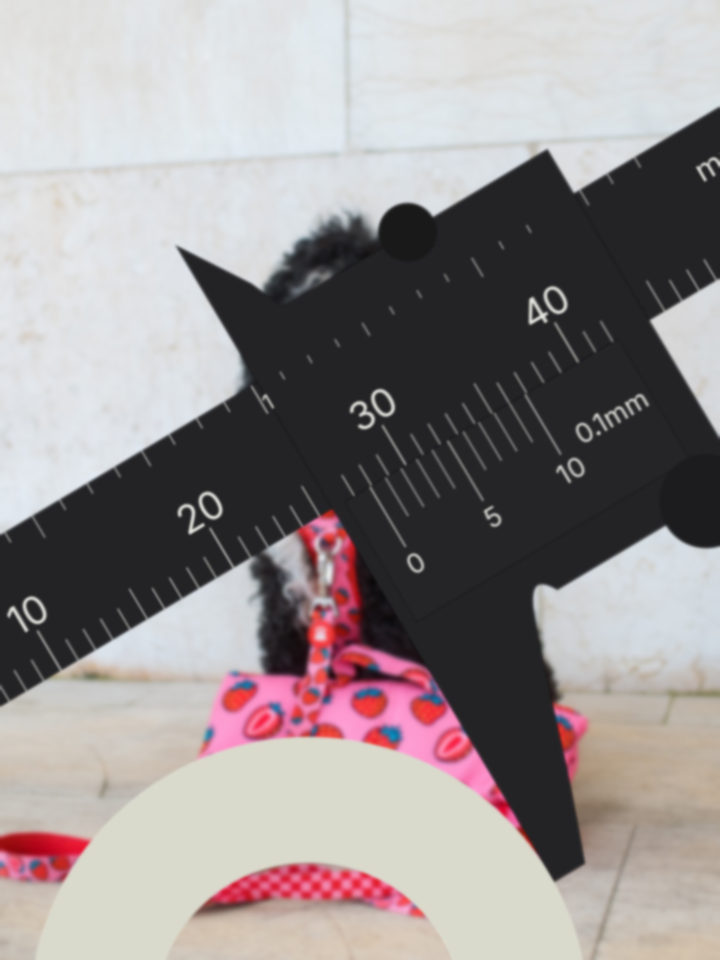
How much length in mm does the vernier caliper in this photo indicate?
27.9 mm
